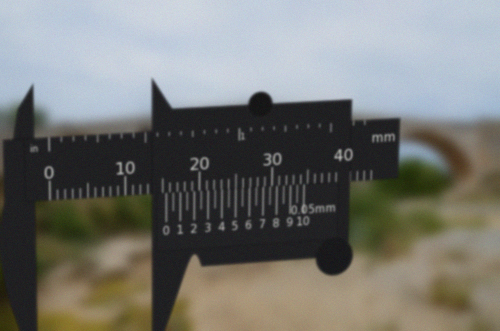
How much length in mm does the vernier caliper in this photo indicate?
15.5 mm
